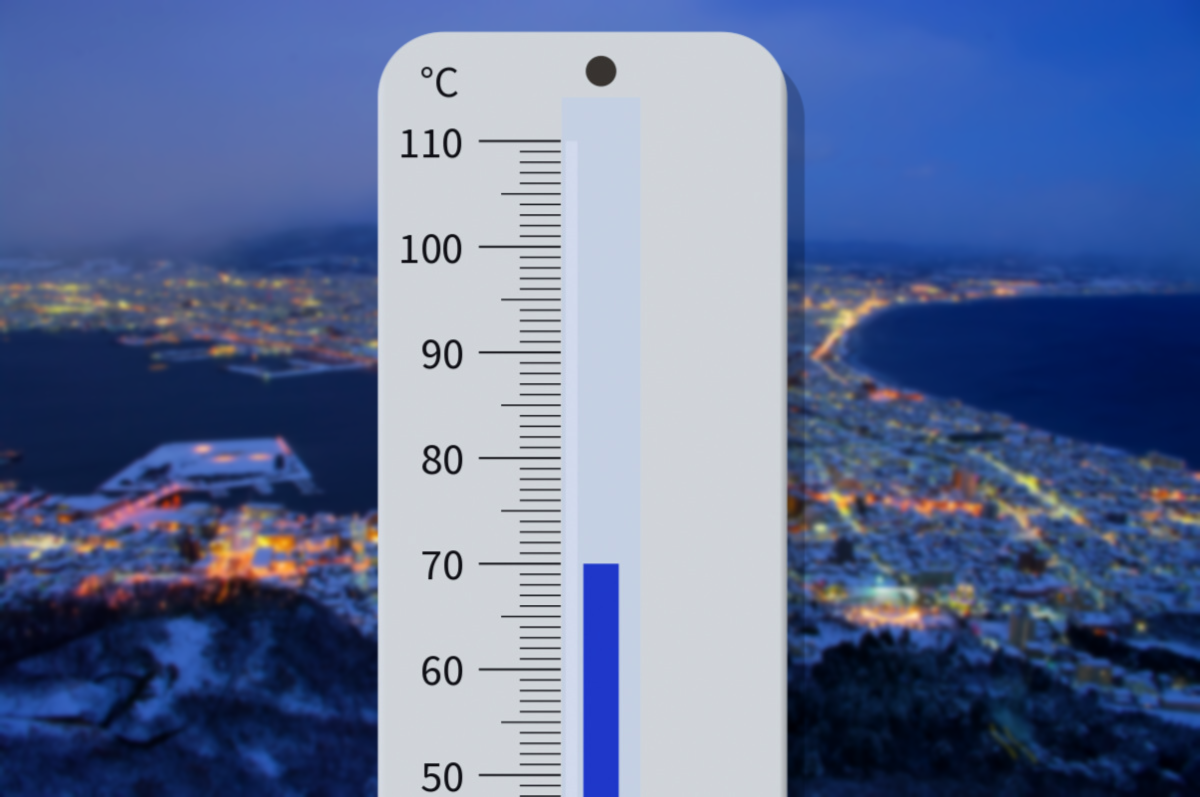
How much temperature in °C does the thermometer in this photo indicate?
70 °C
